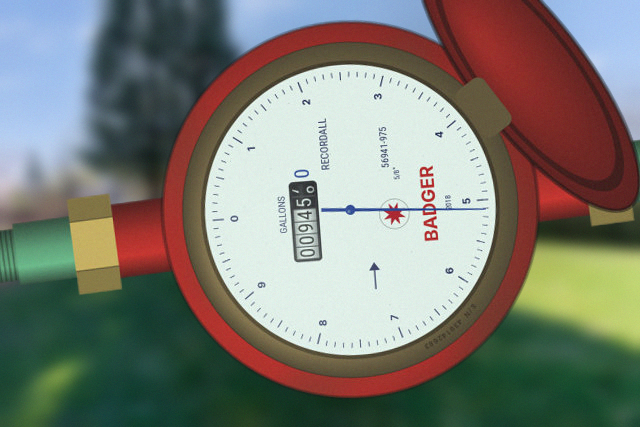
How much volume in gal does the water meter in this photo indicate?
94575.1 gal
